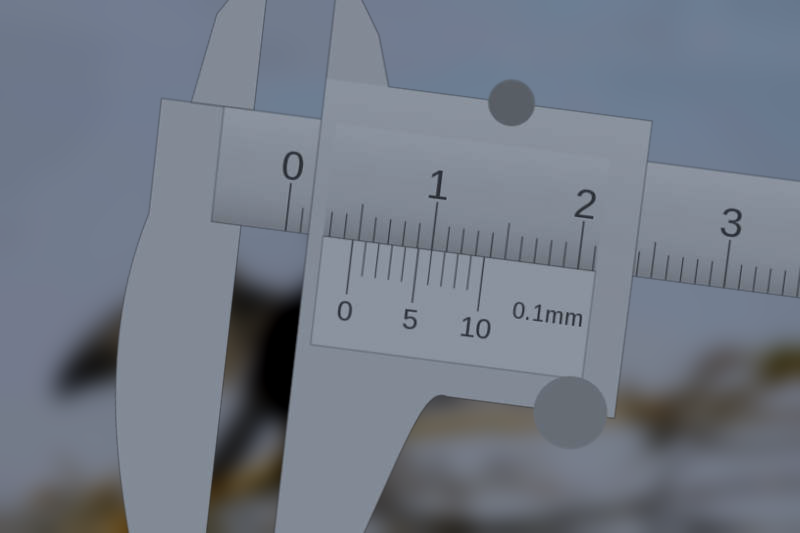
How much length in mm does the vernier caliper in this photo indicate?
4.6 mm
